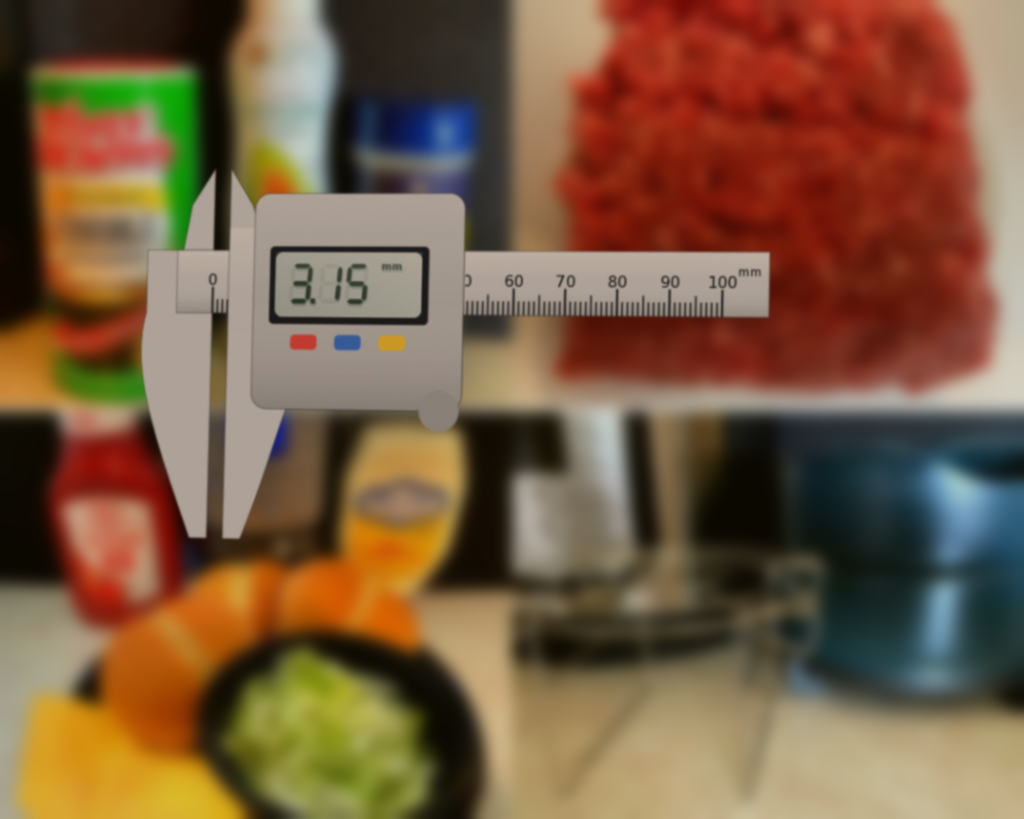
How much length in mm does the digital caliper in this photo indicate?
3.15 mm
